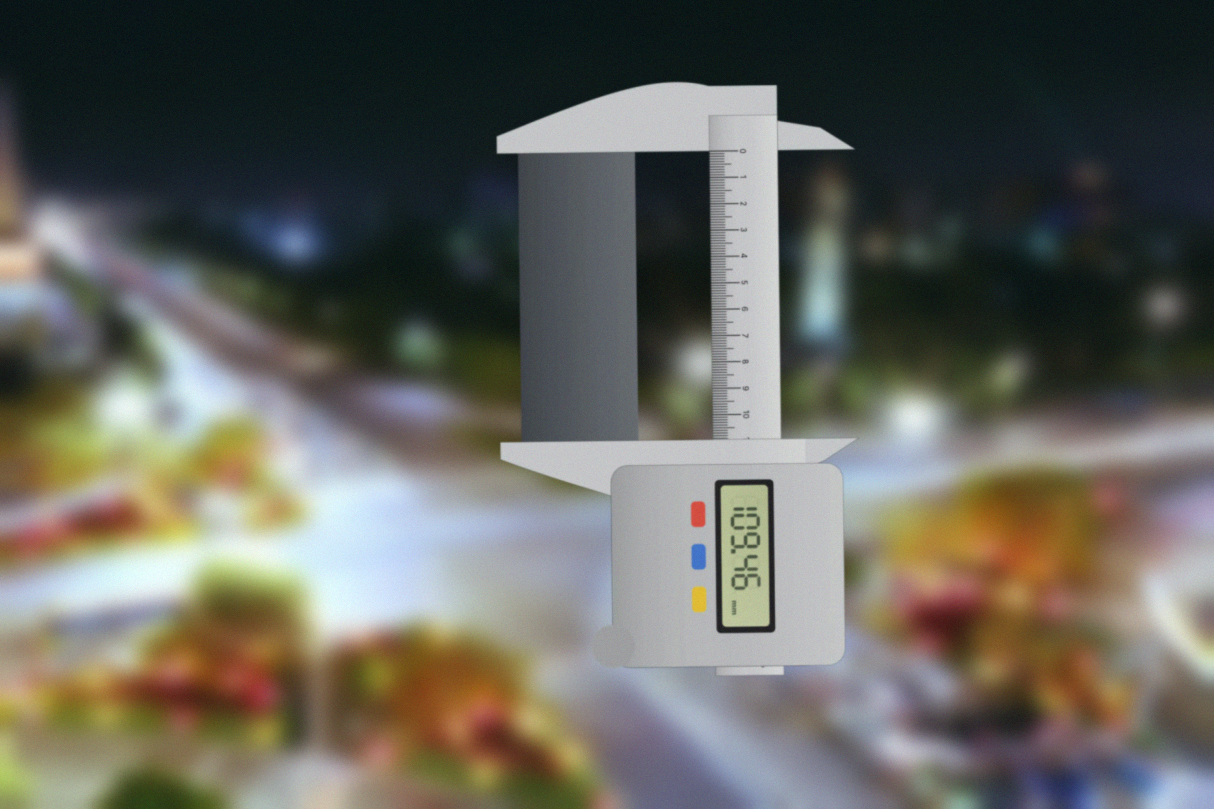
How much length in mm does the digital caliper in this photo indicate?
109.46 mm
